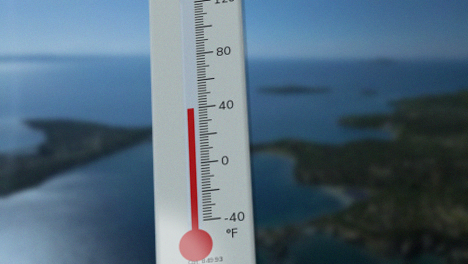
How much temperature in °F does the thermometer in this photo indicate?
40 °F
